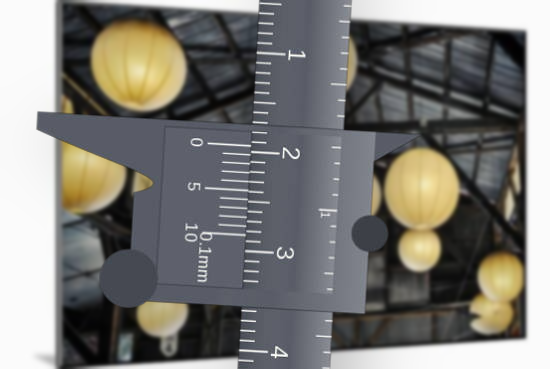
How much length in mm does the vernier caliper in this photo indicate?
19.4 mm
